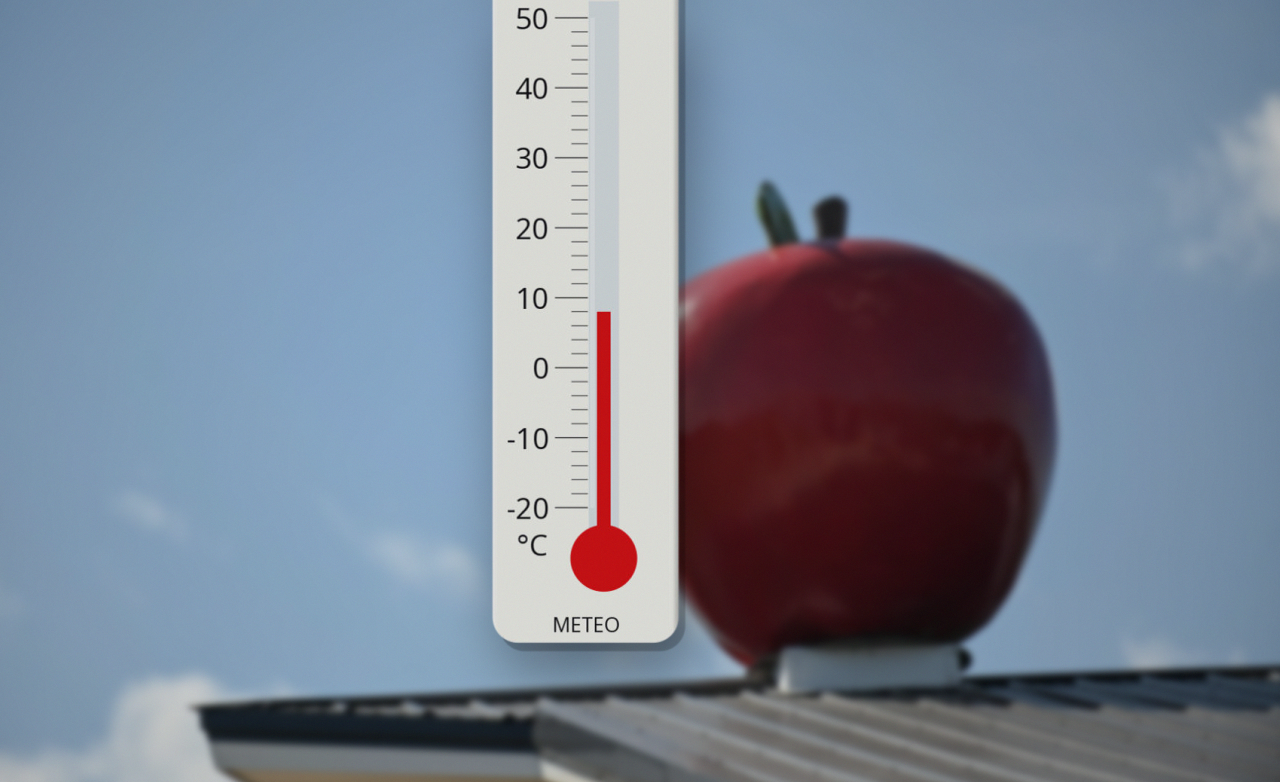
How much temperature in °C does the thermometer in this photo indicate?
8 °C
